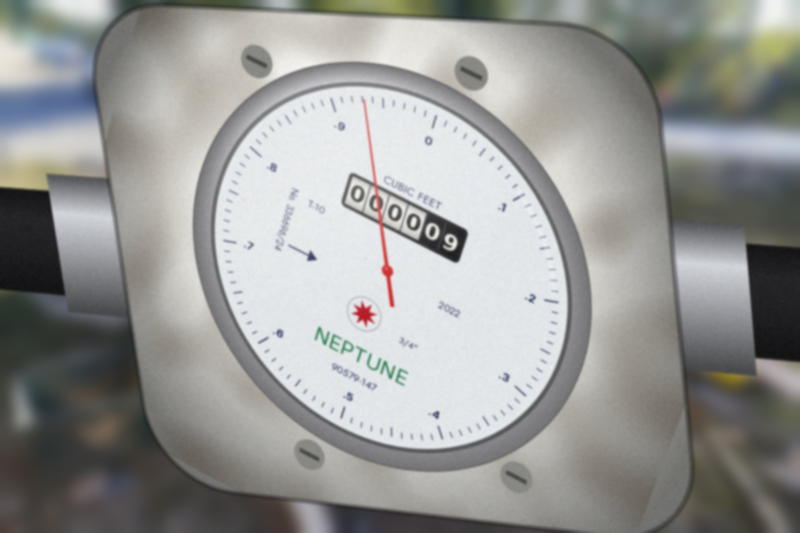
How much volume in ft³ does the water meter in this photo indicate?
8.93 ft³
